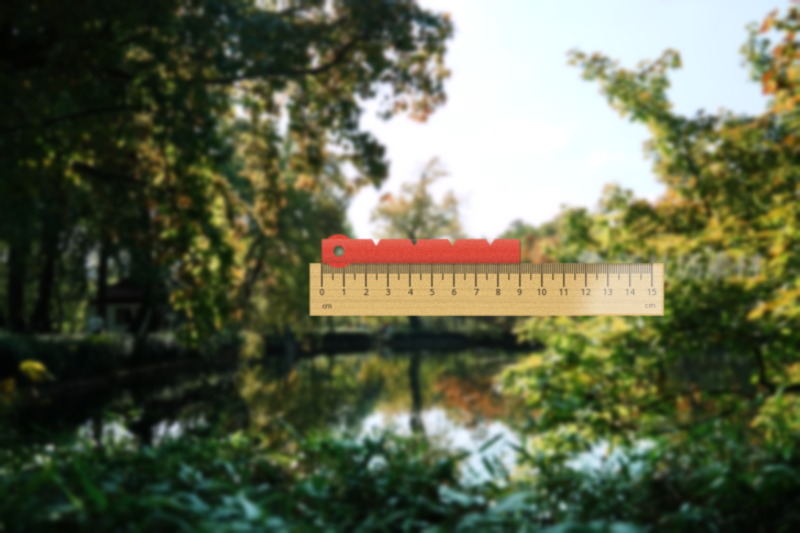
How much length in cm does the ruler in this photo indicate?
9 cm
